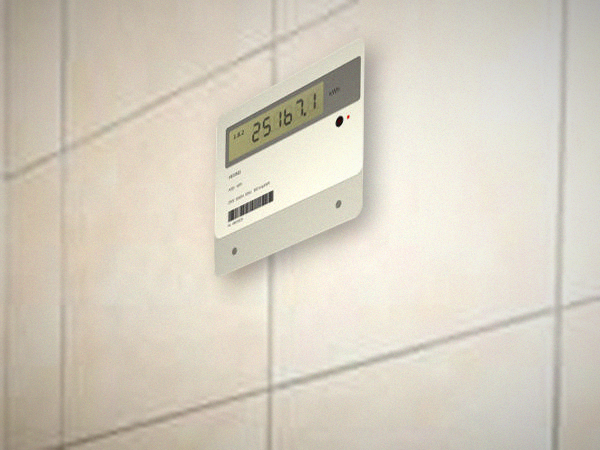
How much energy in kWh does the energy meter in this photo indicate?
25167.1 kWh
